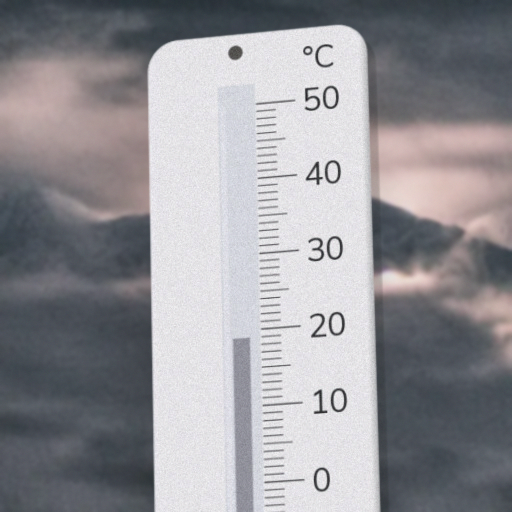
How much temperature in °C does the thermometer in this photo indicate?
19 °C
